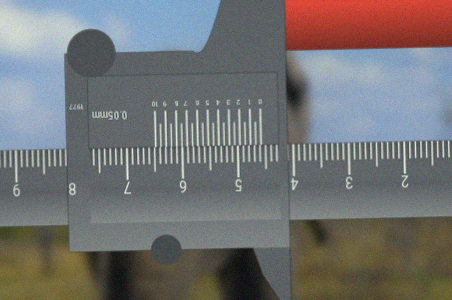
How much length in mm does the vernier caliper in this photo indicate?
45.8 mm
